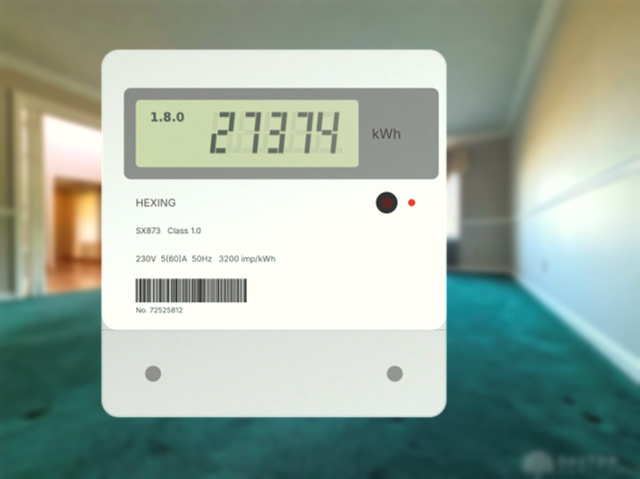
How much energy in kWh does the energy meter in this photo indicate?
27374 kWh
